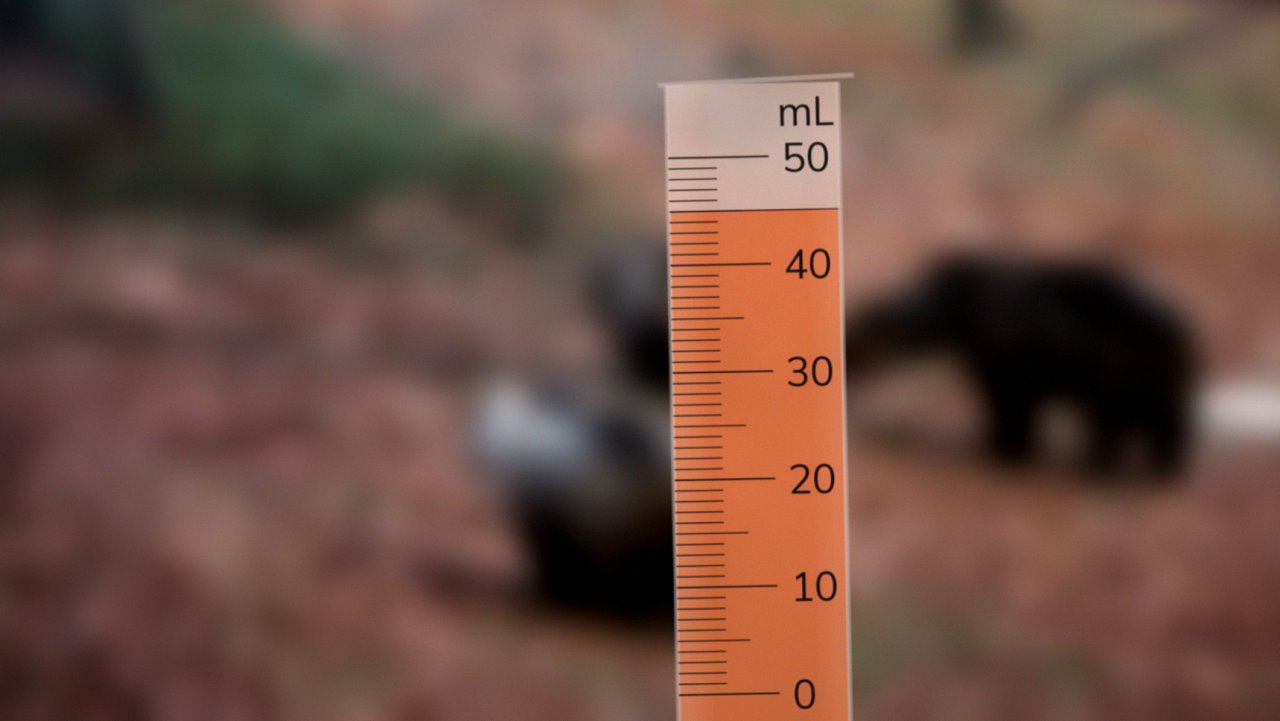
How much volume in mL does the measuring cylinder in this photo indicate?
45 mL
